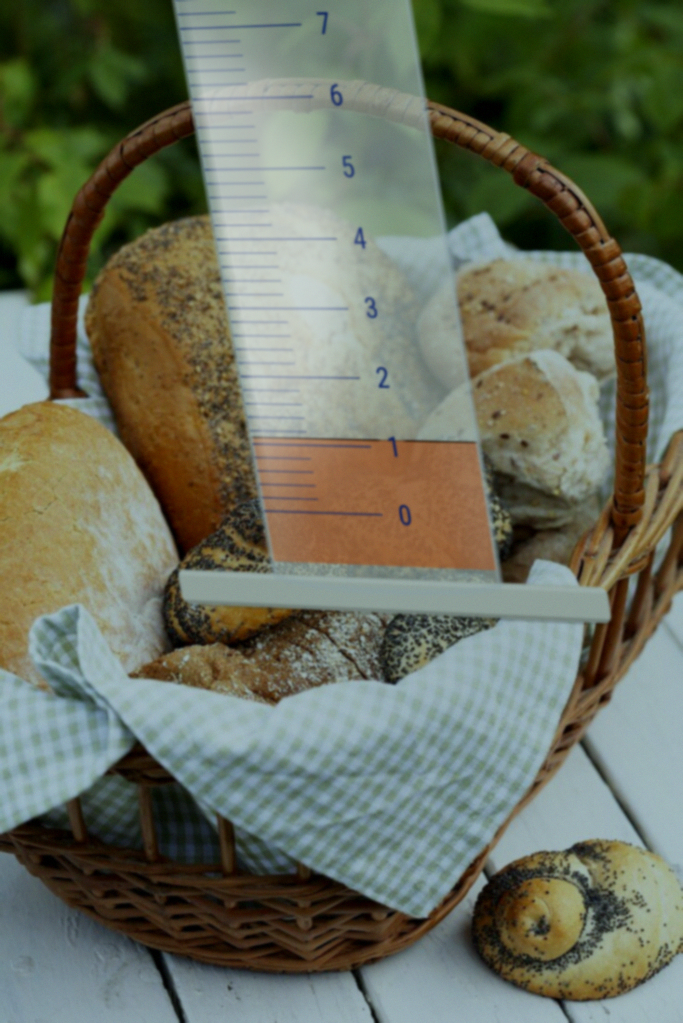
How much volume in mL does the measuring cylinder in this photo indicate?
1.1 mL
